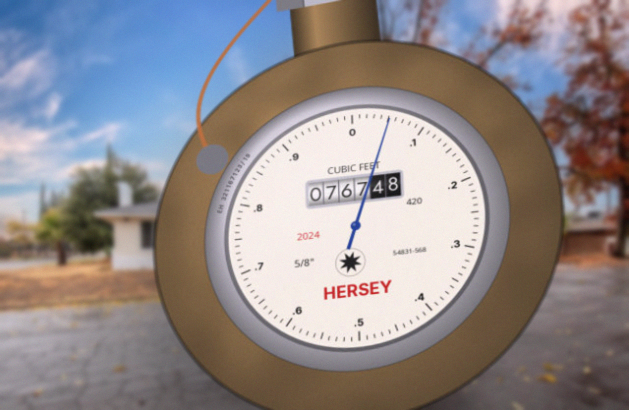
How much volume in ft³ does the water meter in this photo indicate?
76748.05 ft³
